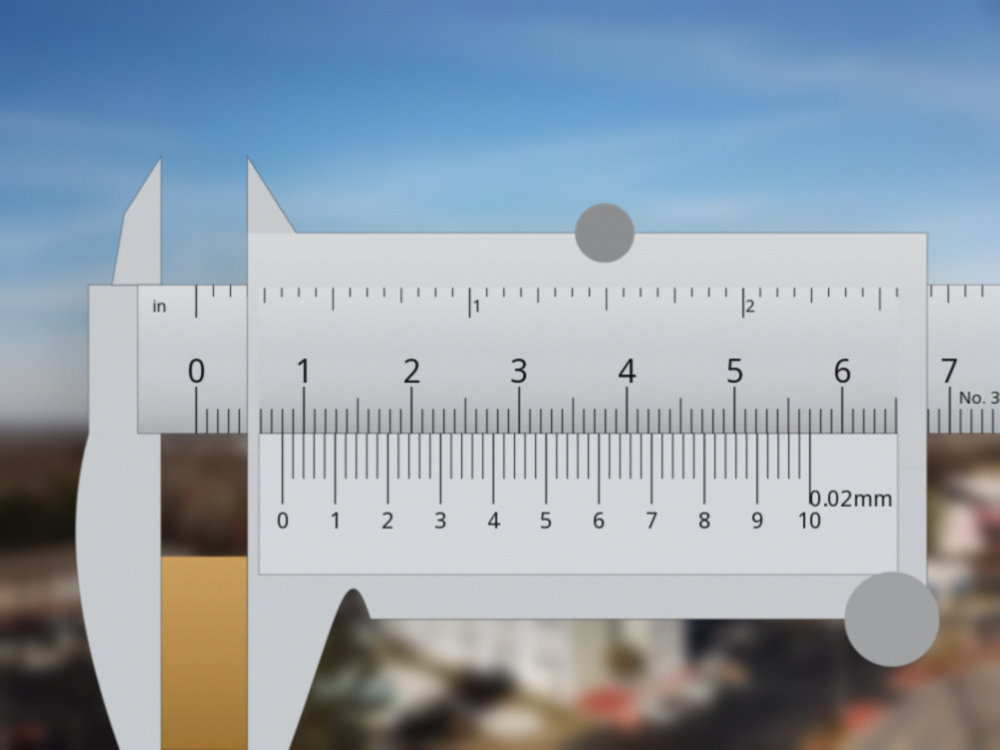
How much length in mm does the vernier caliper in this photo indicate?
8.0 mm
